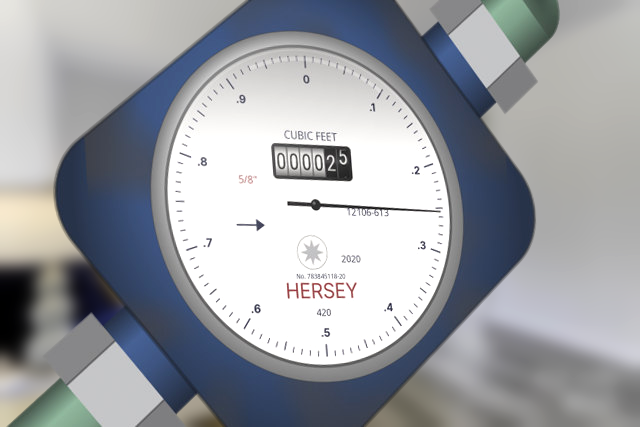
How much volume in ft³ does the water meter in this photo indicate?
25.25 ft³
